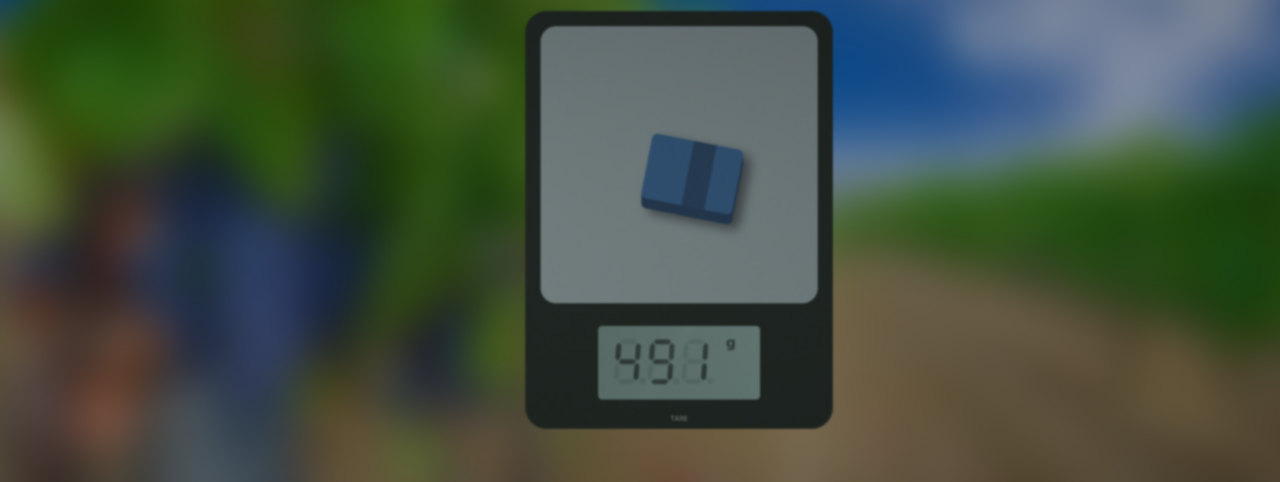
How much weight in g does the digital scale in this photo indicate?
491 g
